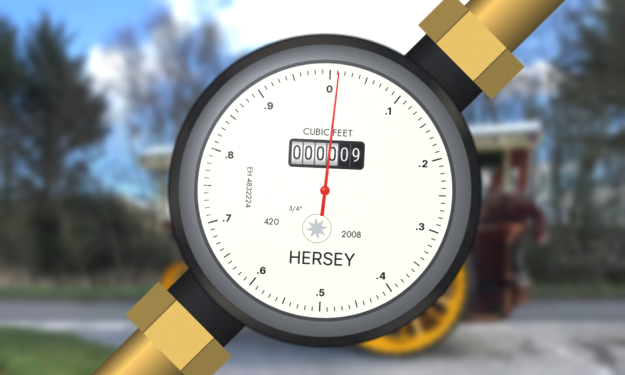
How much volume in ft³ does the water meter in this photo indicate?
9.01 ft³
